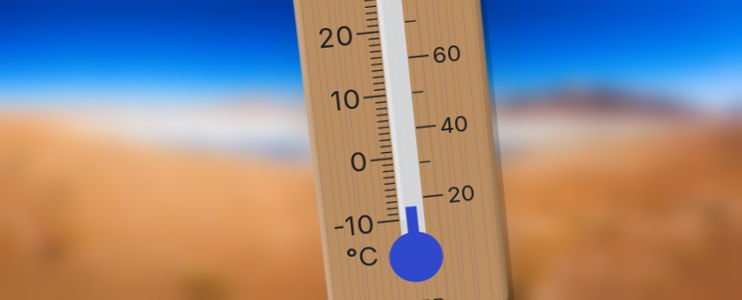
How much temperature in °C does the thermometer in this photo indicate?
-8 °C
